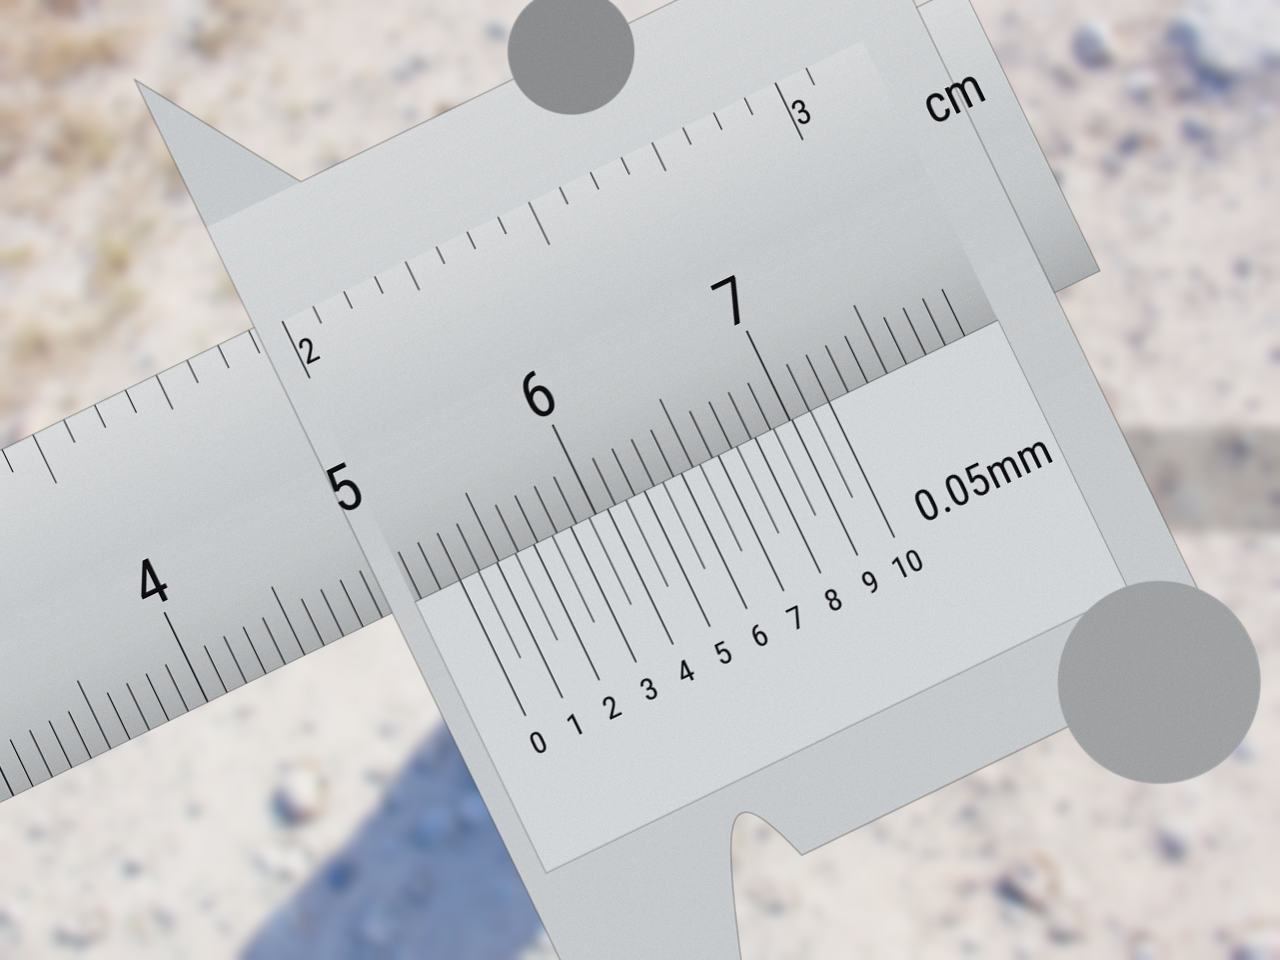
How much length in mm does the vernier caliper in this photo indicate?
53.0 mm
